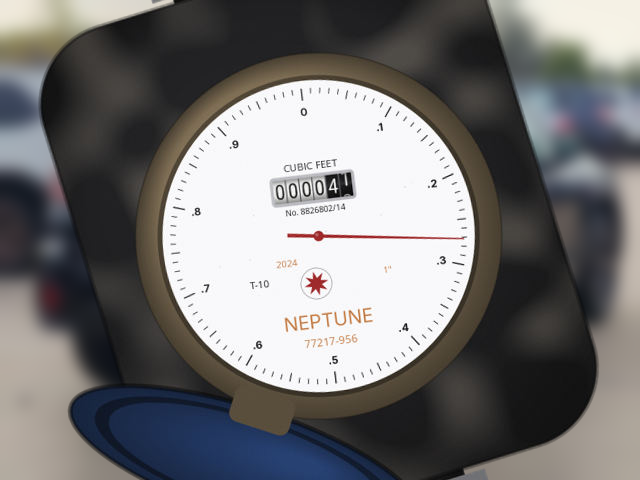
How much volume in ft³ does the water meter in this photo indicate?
41.27 ft³
